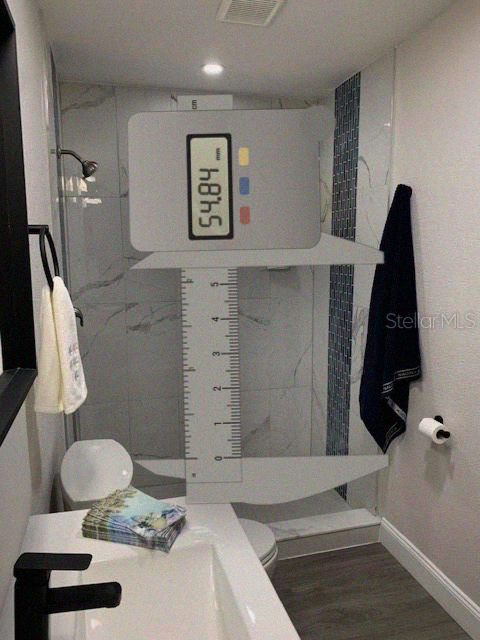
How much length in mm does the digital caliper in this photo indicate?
54.84 mm
